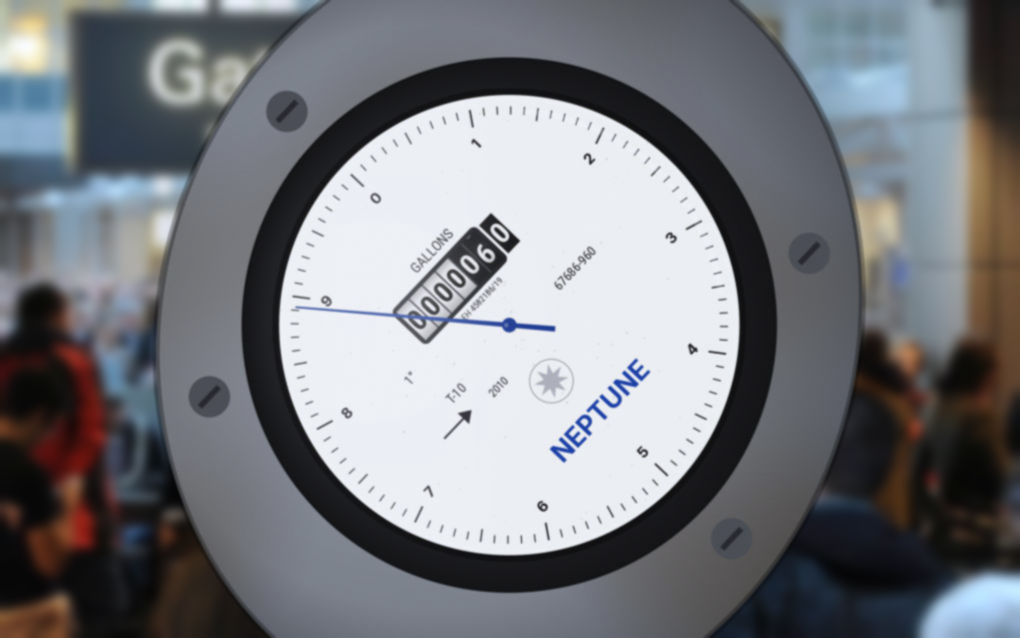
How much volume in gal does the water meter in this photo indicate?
58.9 gal
